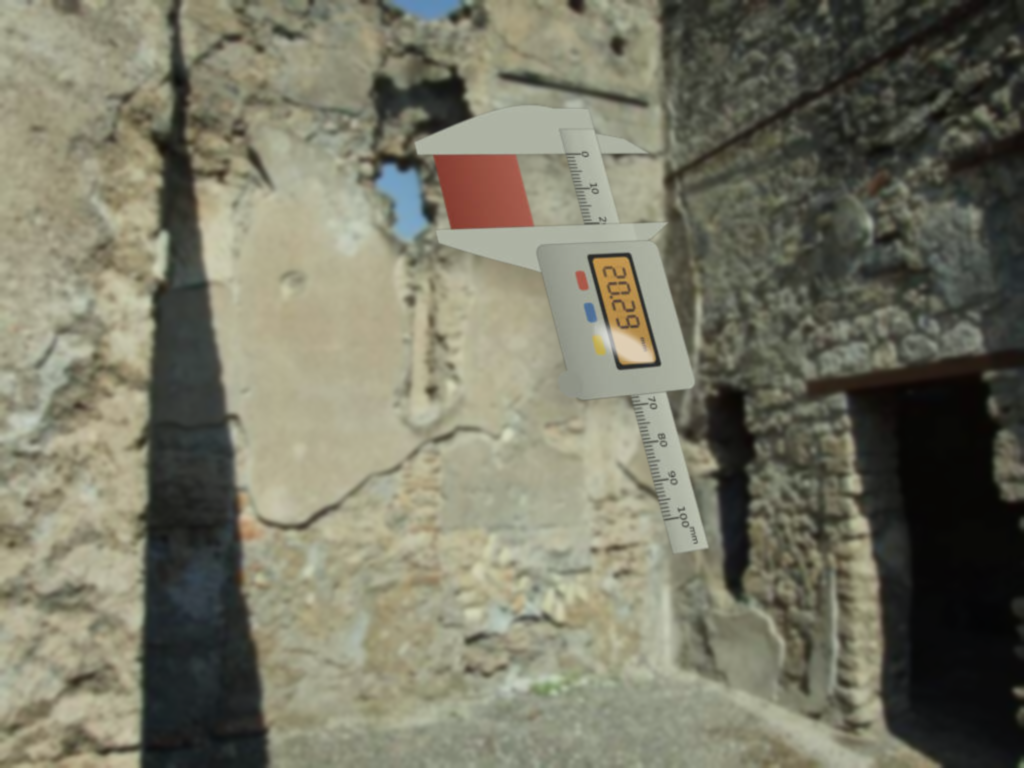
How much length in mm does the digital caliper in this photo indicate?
20.29 mm
